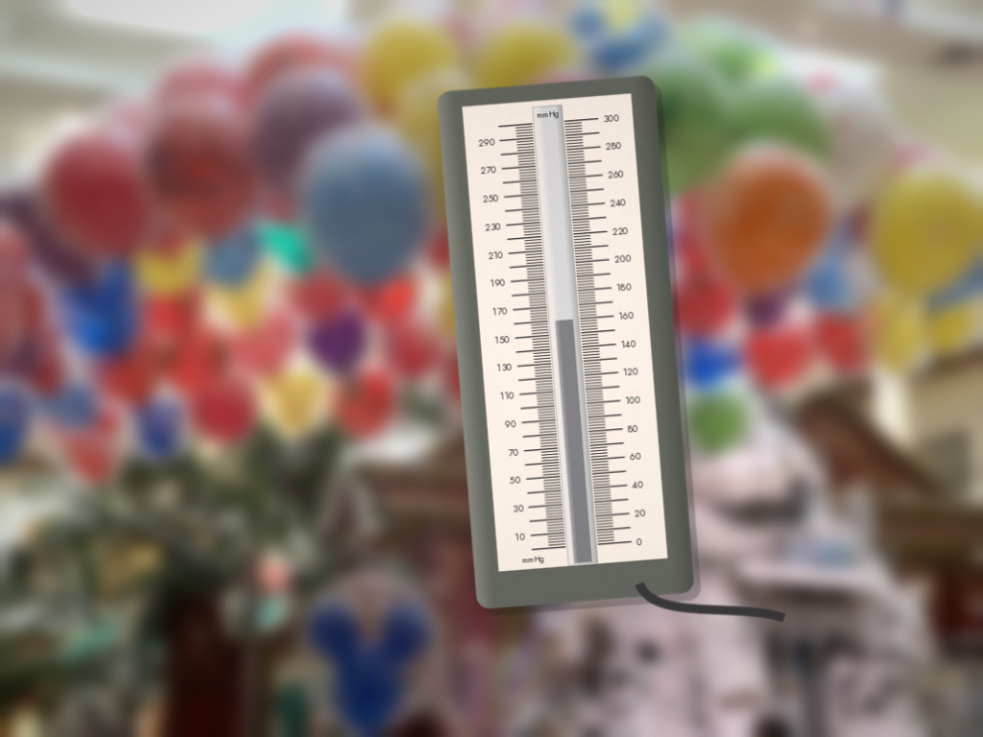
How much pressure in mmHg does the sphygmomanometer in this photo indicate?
160 mmHg
